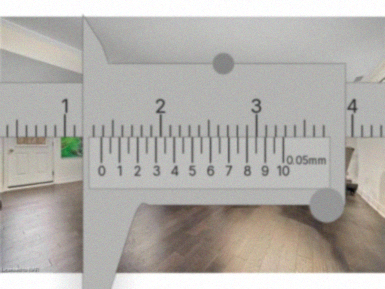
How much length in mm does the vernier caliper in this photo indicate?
13.8 mm
